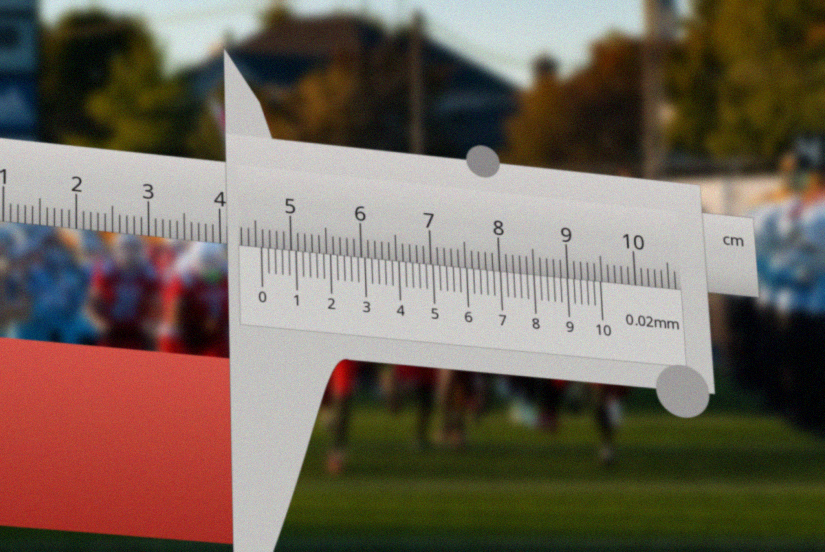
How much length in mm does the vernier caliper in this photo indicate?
45.8 mm
